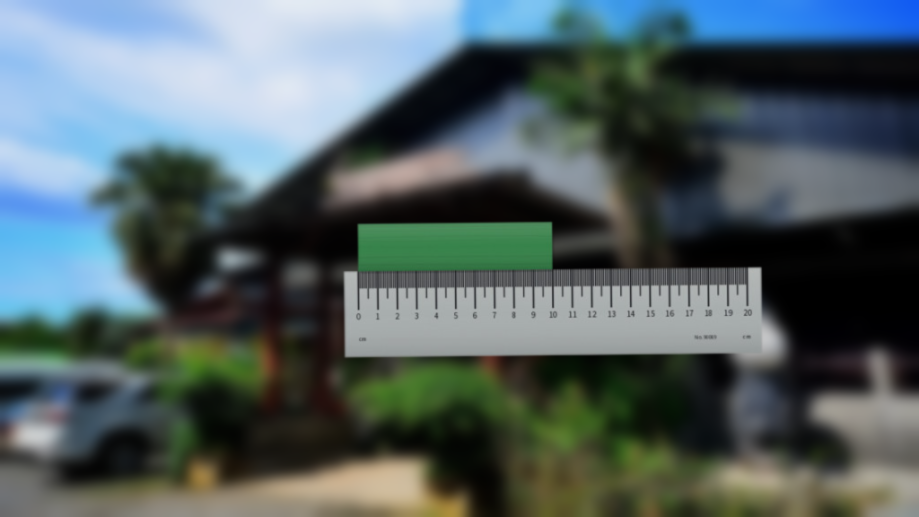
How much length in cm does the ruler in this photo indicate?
10 cm
